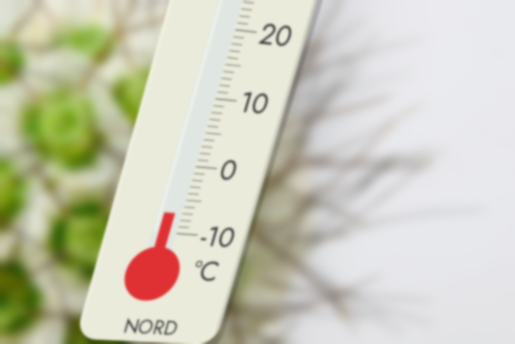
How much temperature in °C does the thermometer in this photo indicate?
-7 °C
